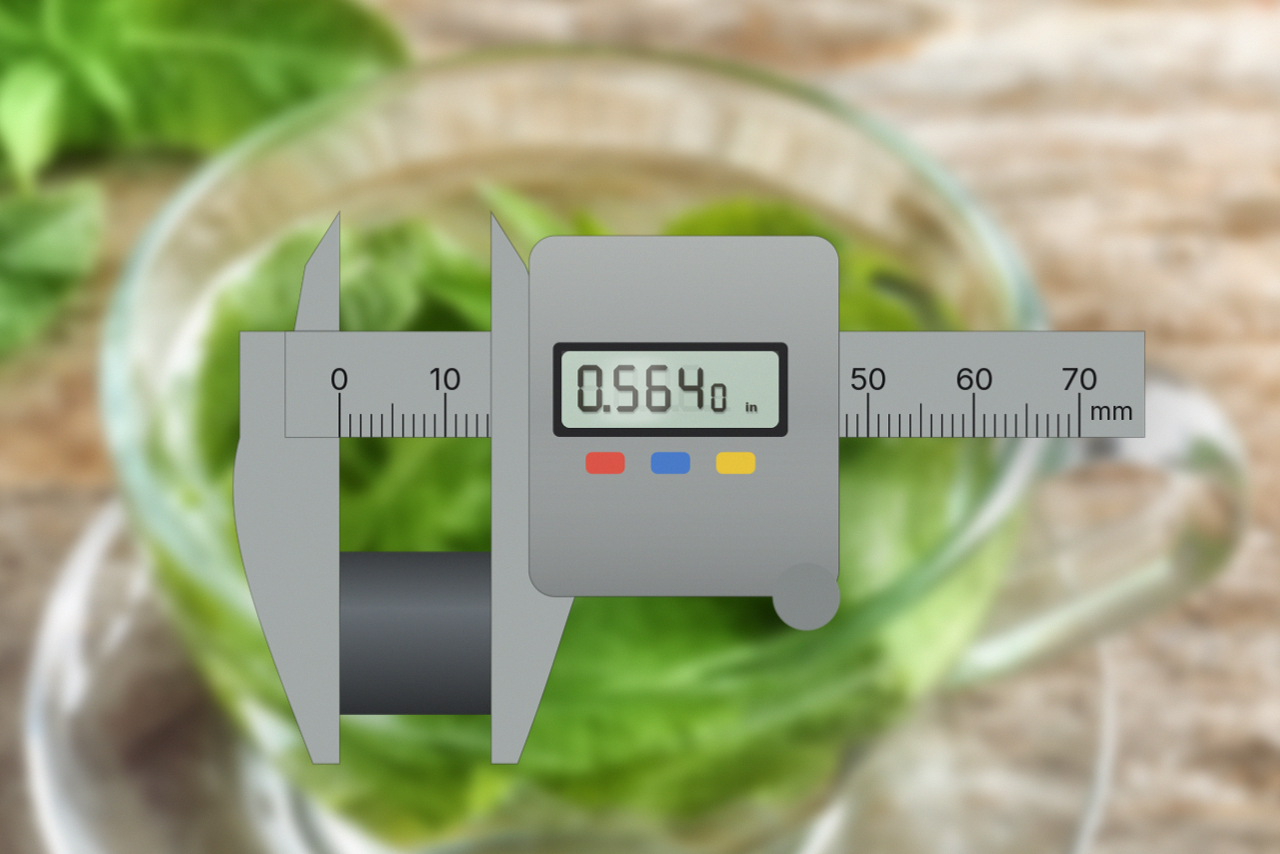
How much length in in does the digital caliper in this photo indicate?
0.5640 in
